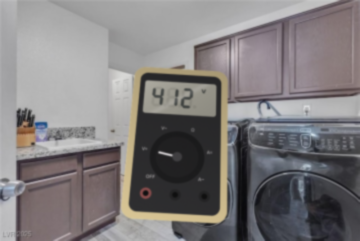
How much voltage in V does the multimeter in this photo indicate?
412 V
